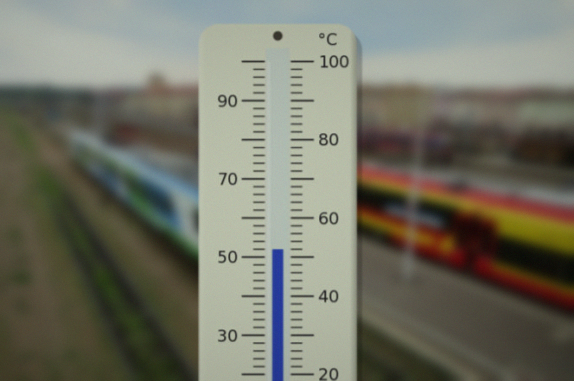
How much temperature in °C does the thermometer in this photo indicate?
52 °C
